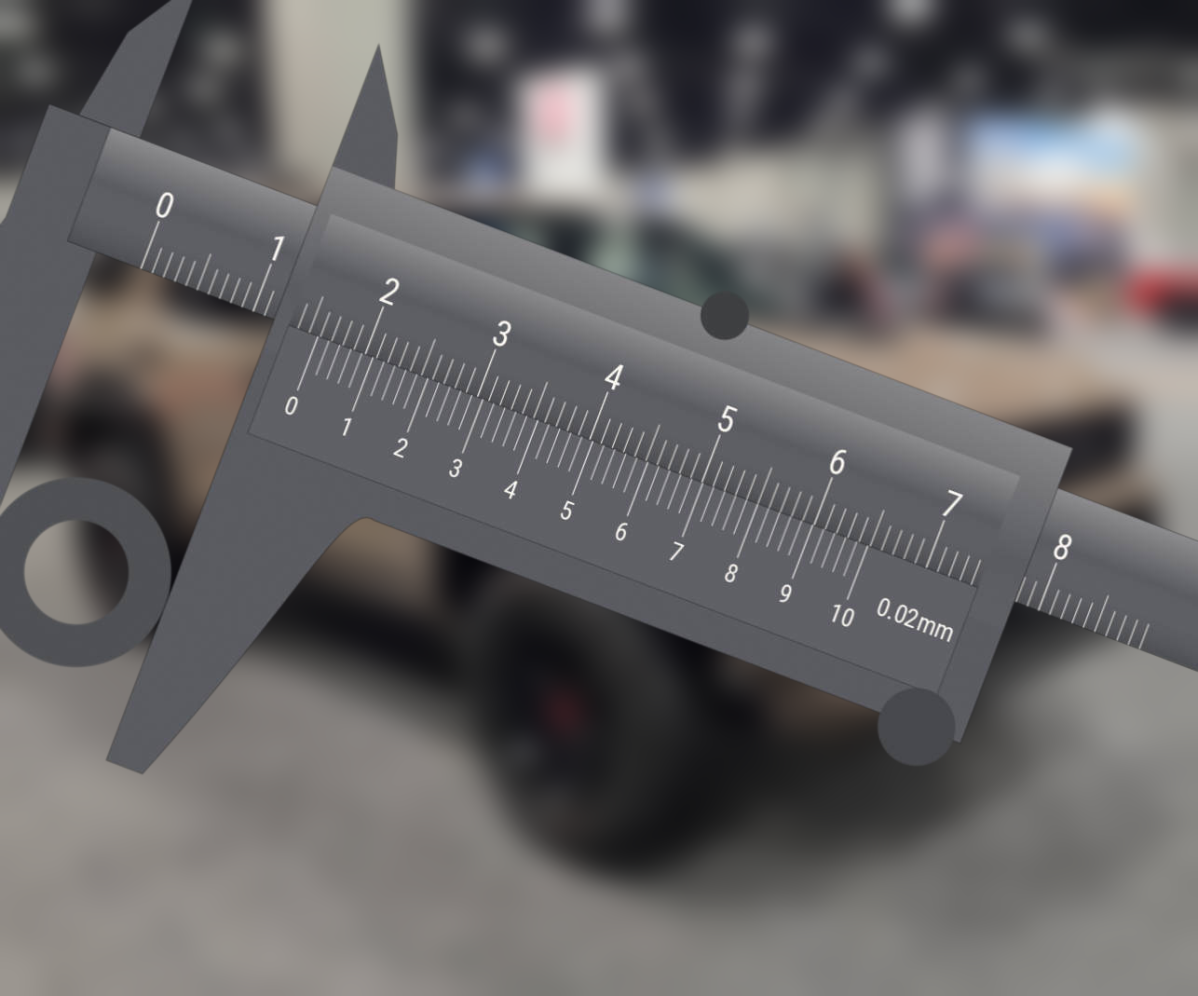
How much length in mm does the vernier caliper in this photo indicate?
15.8 mm
